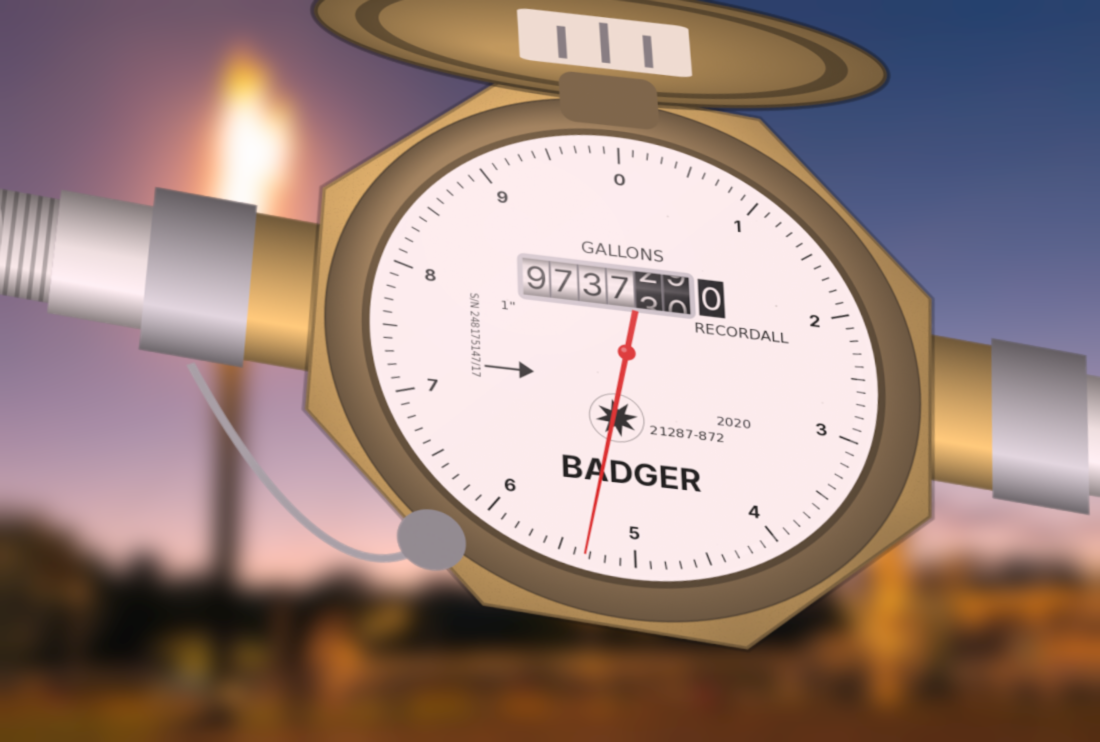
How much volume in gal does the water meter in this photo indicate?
9737295.3 gal
